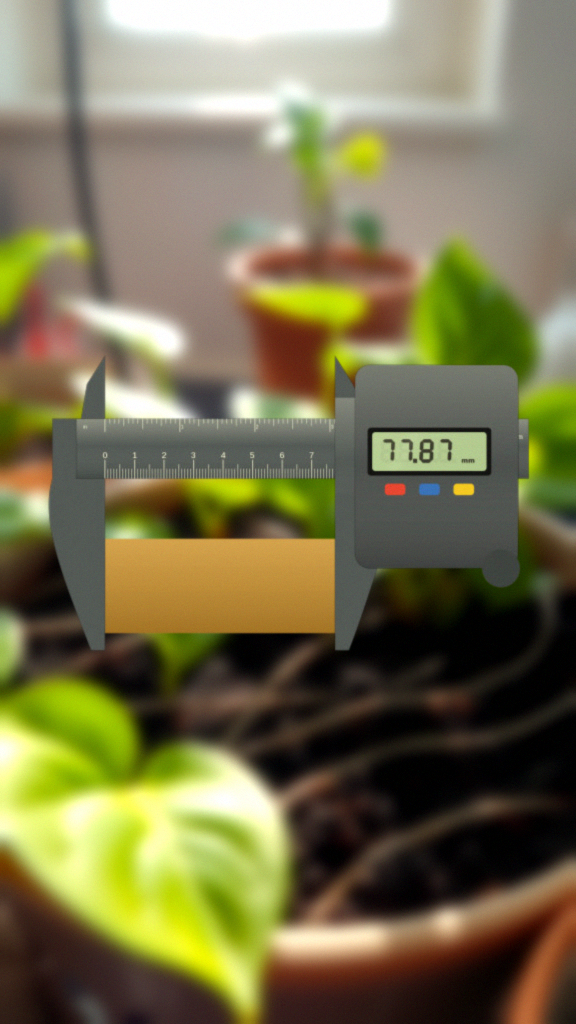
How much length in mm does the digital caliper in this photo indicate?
77.87 mm
